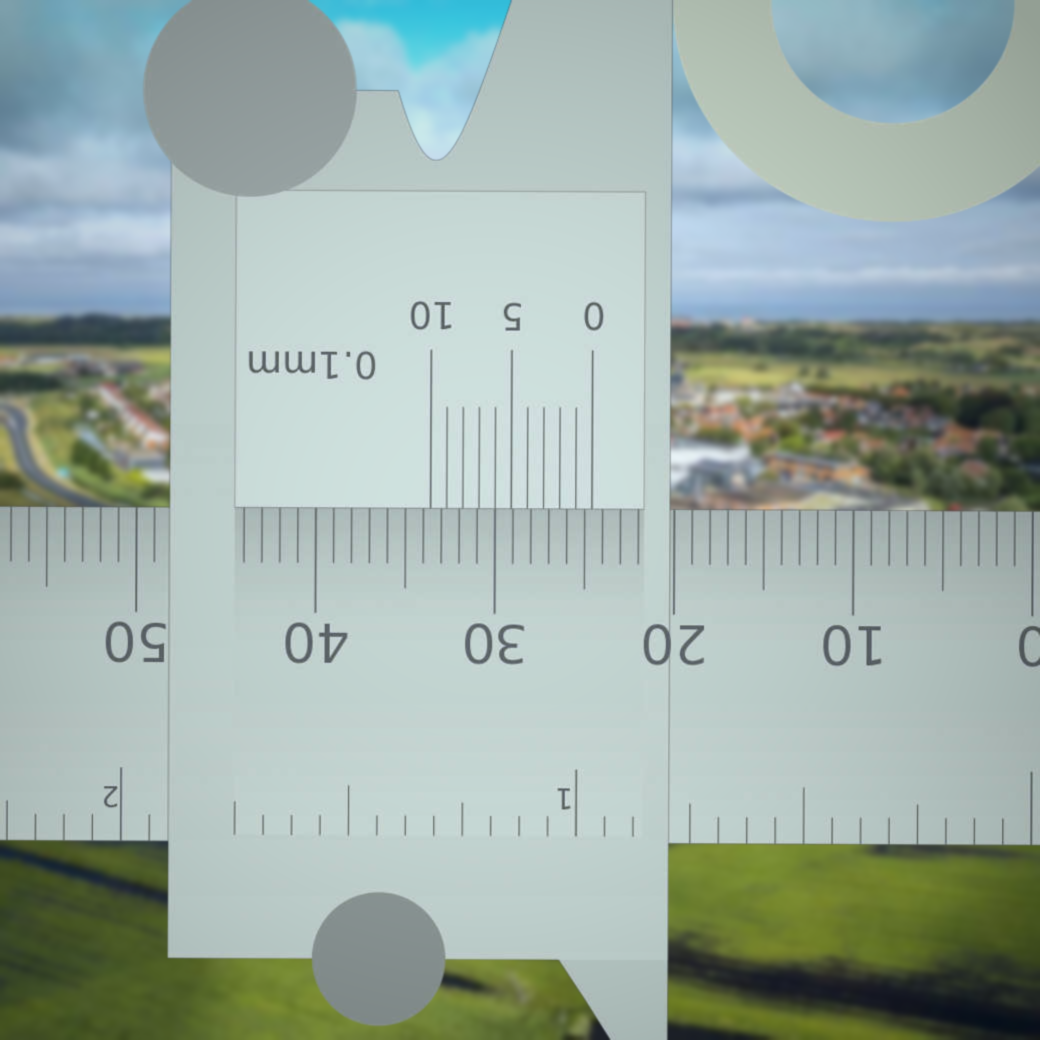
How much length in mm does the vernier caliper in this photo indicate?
24.6 mm
